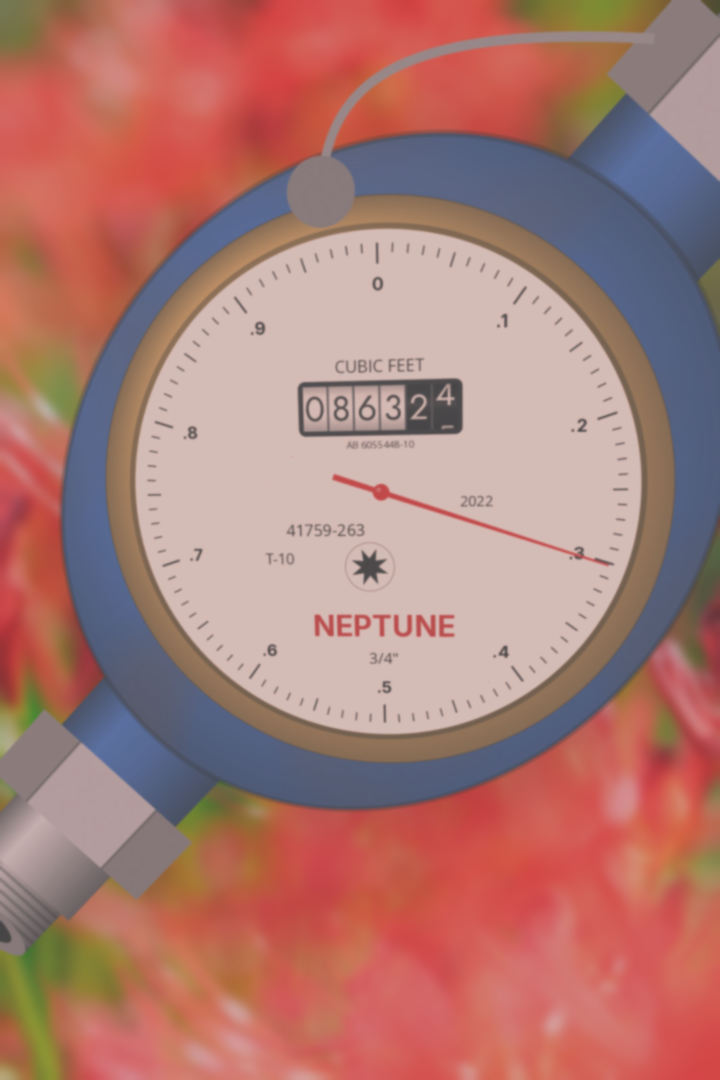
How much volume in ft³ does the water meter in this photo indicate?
86324.30 ft³
